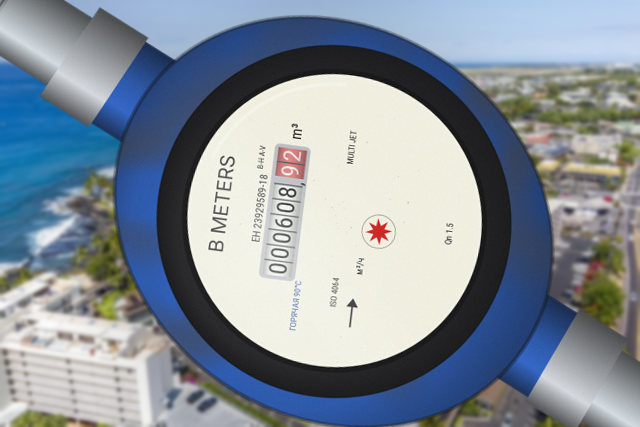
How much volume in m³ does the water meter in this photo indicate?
608.92 m³
